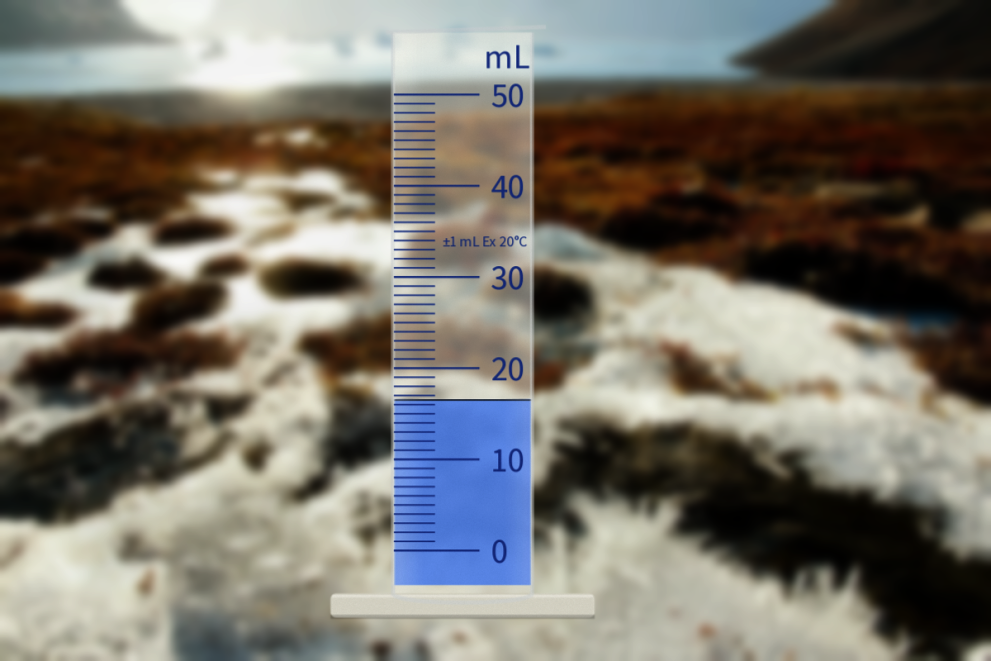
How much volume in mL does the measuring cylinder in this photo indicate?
16.5 mL
